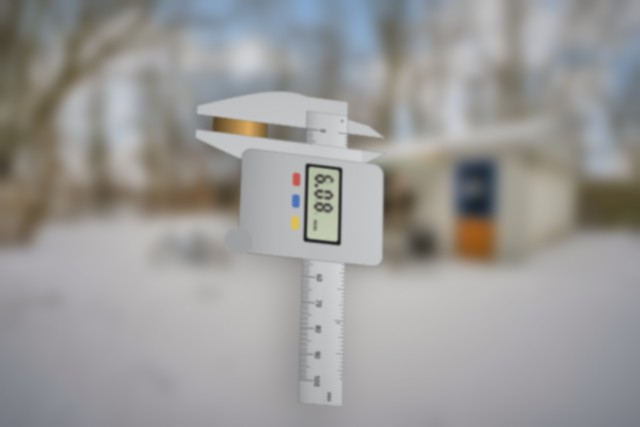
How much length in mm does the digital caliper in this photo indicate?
6.08 mm
